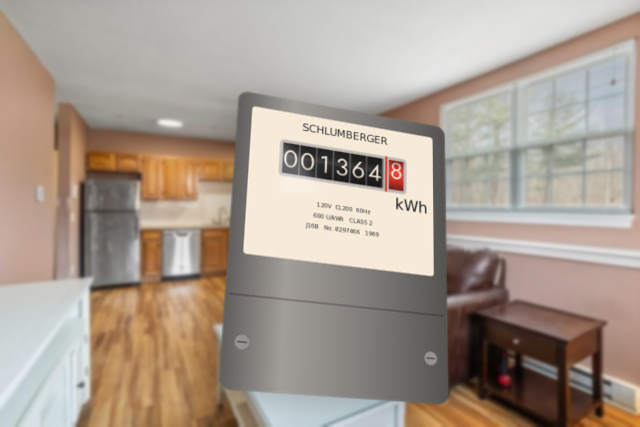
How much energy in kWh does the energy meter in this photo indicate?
1364.8 kWh
